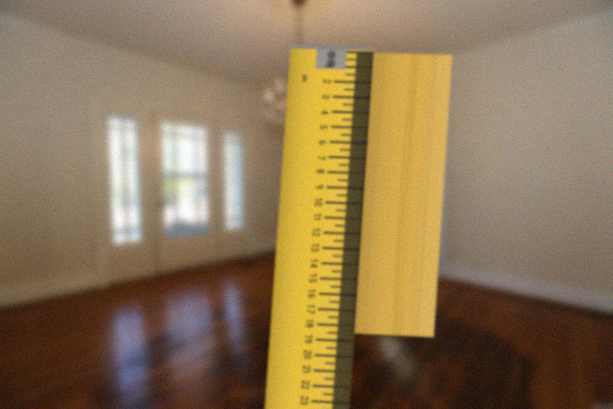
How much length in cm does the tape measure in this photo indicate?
18.5 cm
